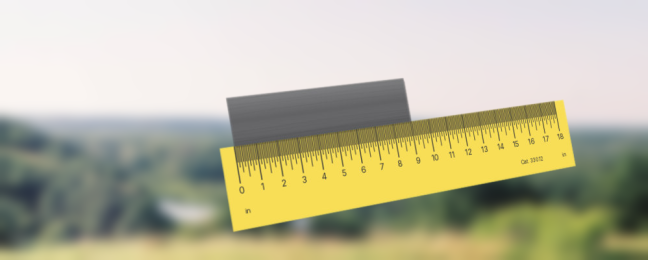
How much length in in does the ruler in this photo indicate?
9 in
